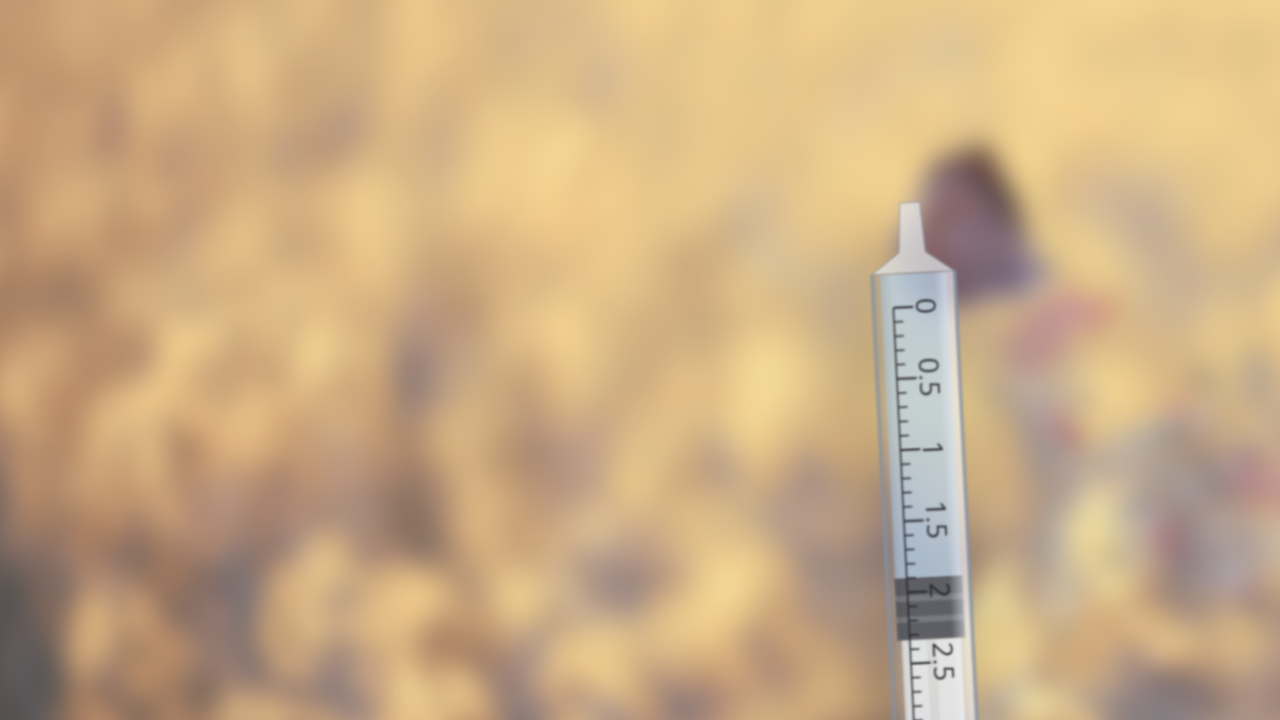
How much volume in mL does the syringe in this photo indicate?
1.9 mL
